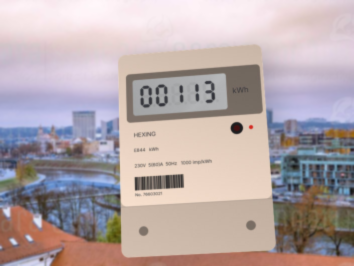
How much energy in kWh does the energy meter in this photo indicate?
113 kWh
